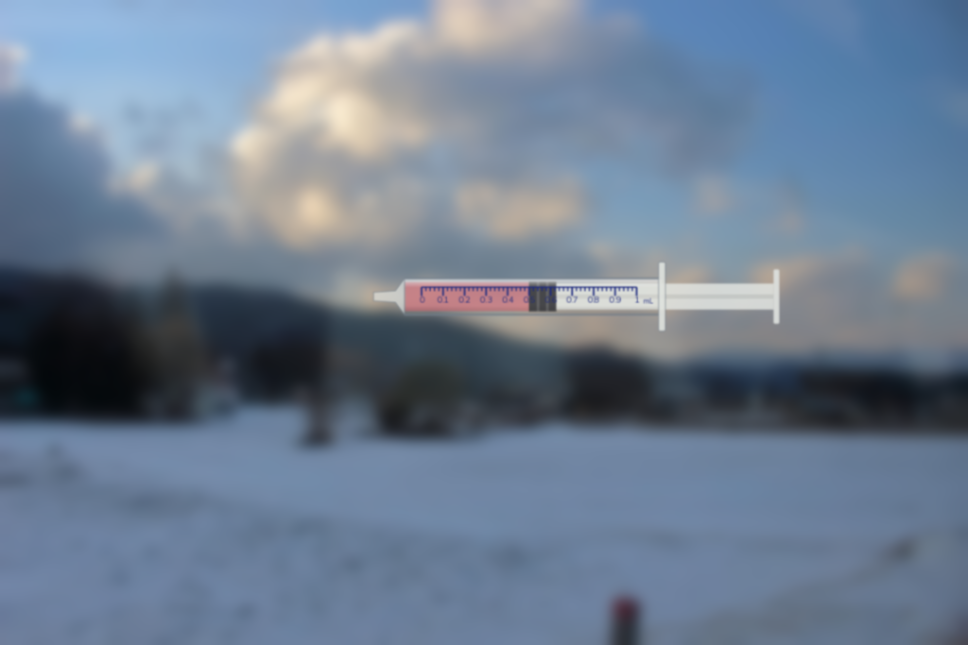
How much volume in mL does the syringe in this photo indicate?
0.5 mL
